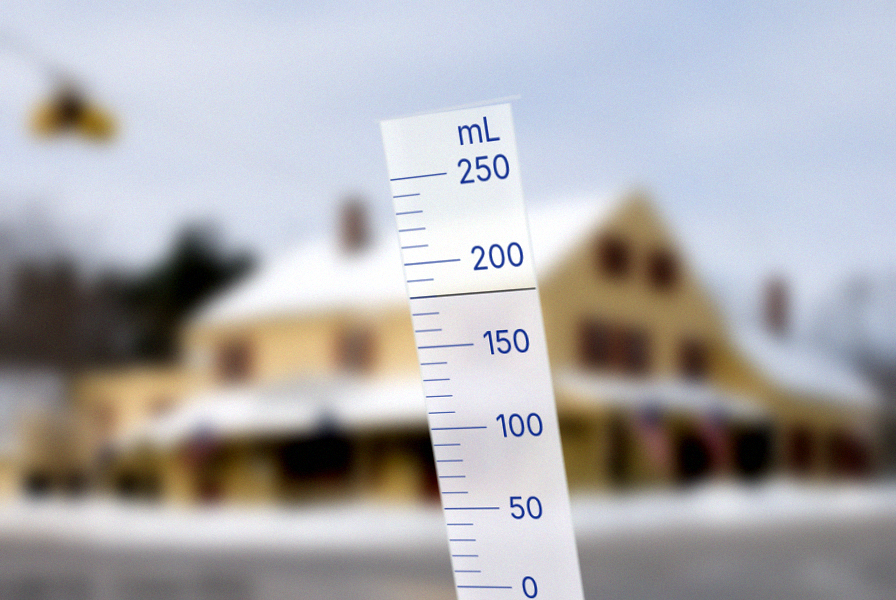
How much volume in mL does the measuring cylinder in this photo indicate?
180 mL
